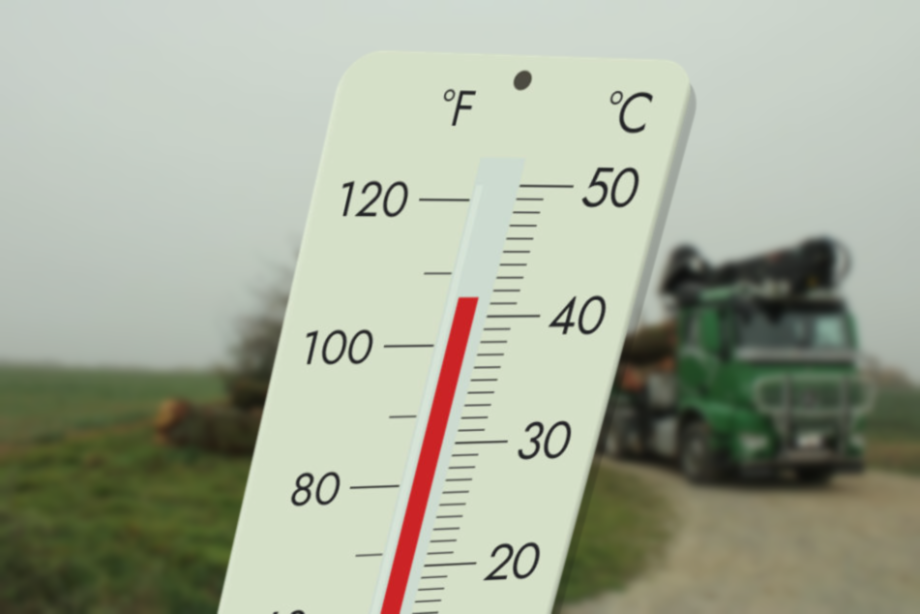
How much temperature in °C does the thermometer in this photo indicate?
41.5 °C
